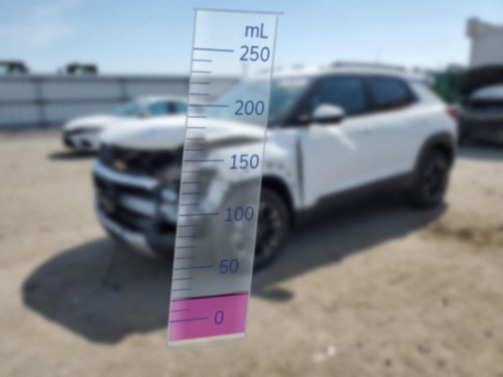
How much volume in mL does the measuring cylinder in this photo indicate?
20 mL
